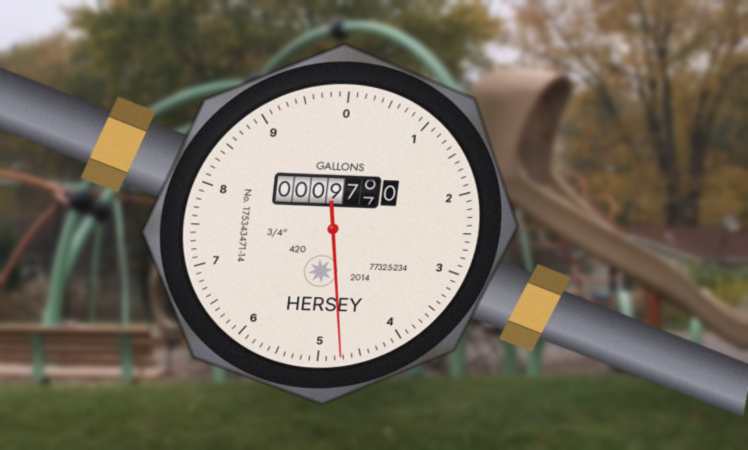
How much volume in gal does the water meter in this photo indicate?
9764.7 gal
